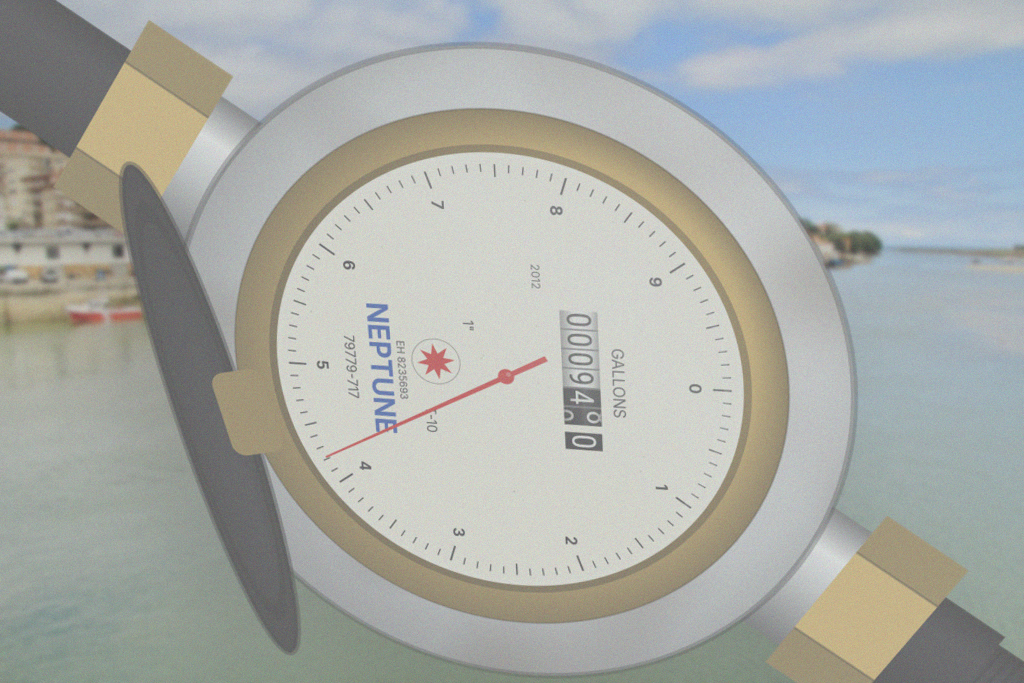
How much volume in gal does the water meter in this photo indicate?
9484.2 gal
